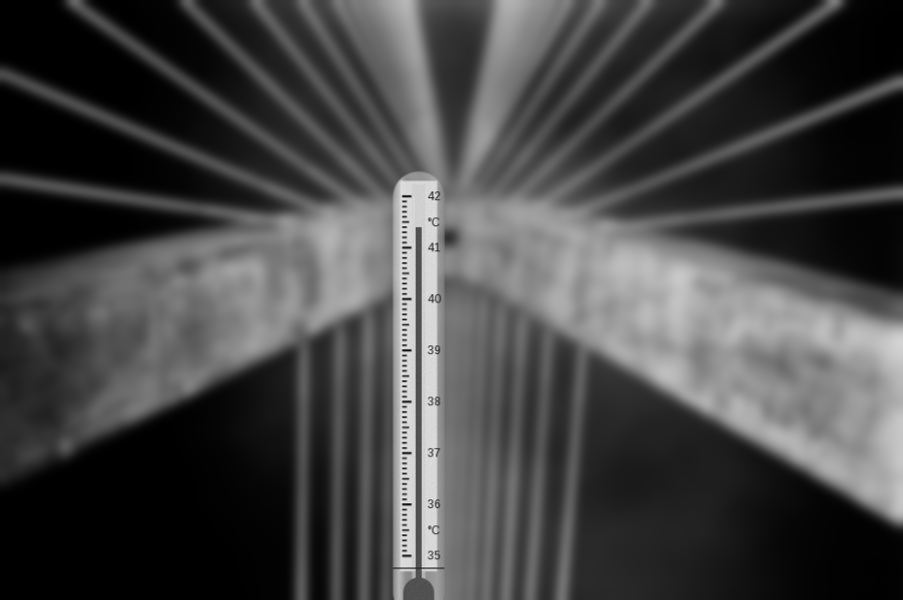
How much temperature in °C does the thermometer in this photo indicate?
41.4 °C
